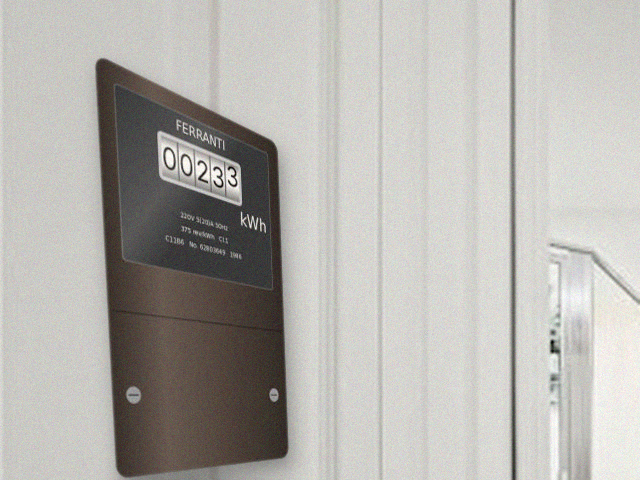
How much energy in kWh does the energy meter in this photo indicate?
233 kWh
